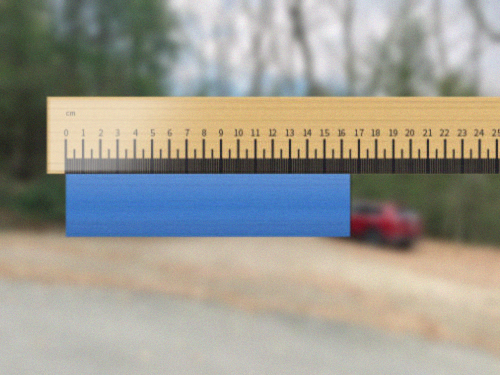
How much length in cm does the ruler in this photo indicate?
16.5 cm
